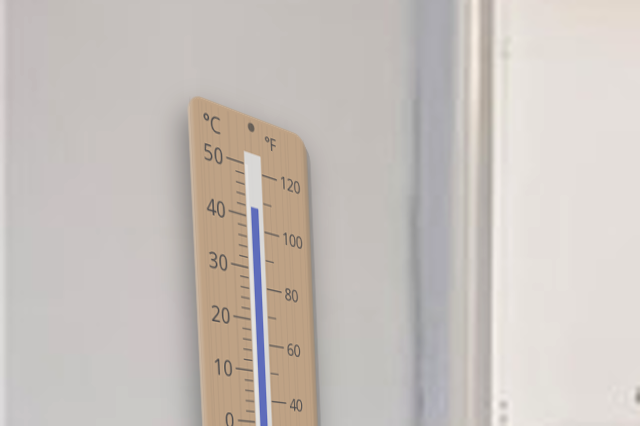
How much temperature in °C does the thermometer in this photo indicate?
42 °C
